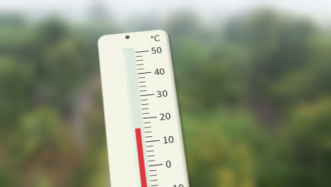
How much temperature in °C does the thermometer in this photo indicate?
16 °C
